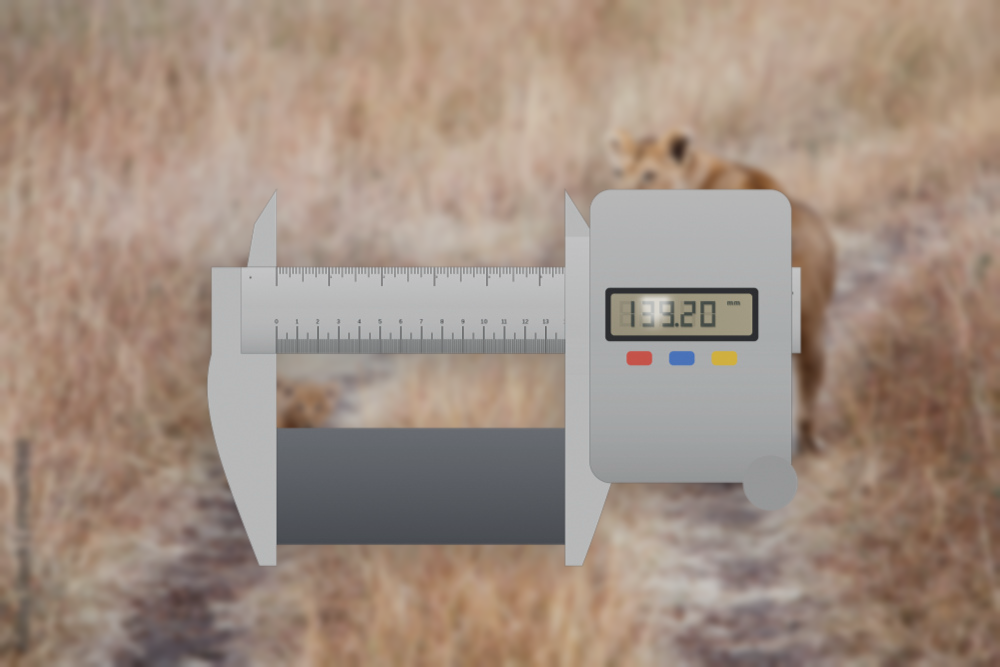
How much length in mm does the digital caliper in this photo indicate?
139.20 mm
